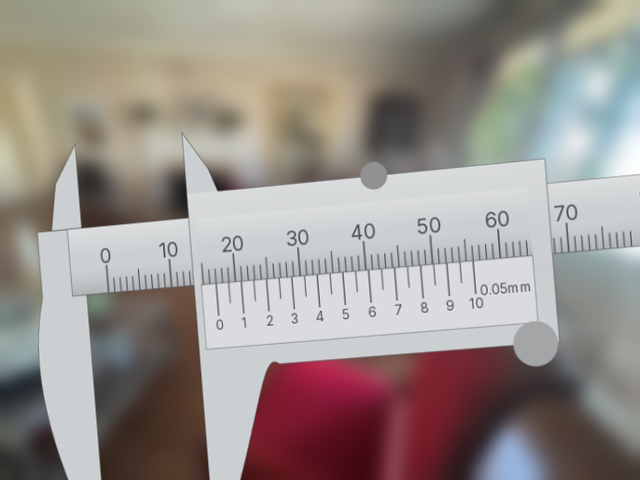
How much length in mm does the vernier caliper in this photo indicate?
17.0 mm
